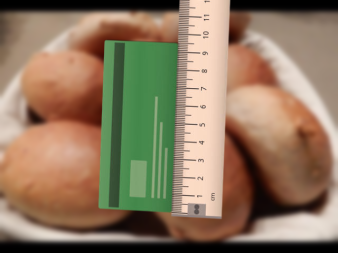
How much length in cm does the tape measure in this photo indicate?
9.5 cm
